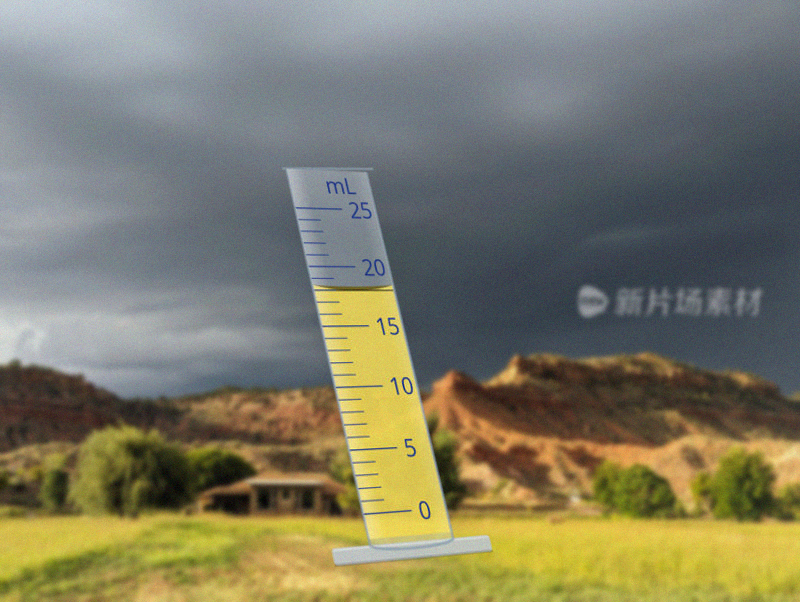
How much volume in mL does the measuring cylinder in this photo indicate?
18 mL
